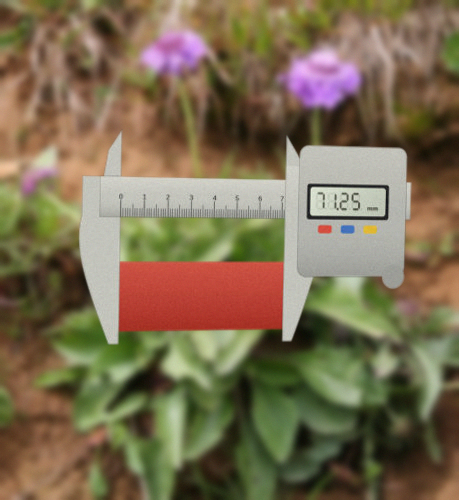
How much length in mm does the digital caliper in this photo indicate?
71.25 mm
